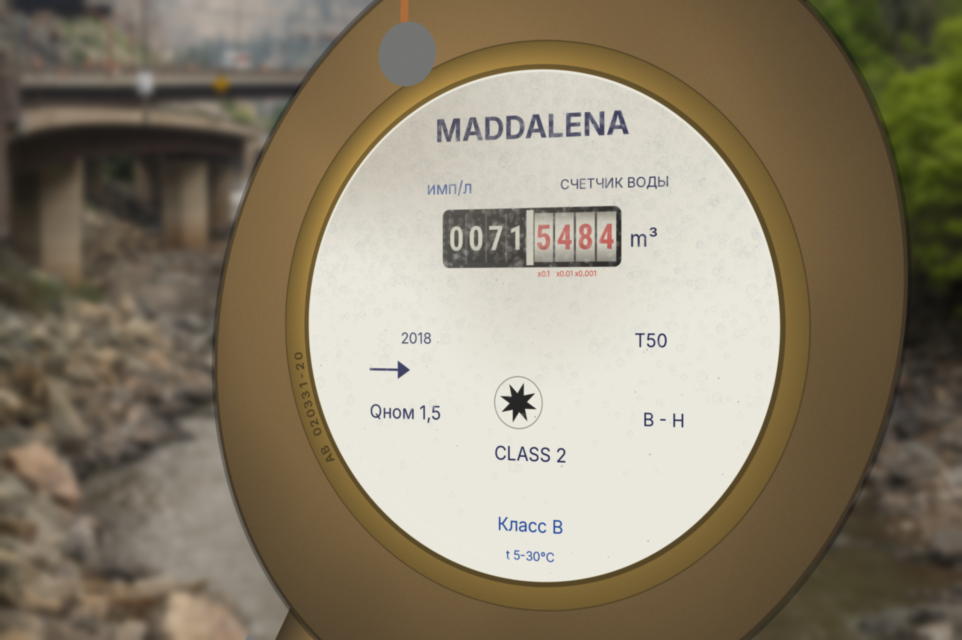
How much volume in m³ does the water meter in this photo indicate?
71.5484 m³
